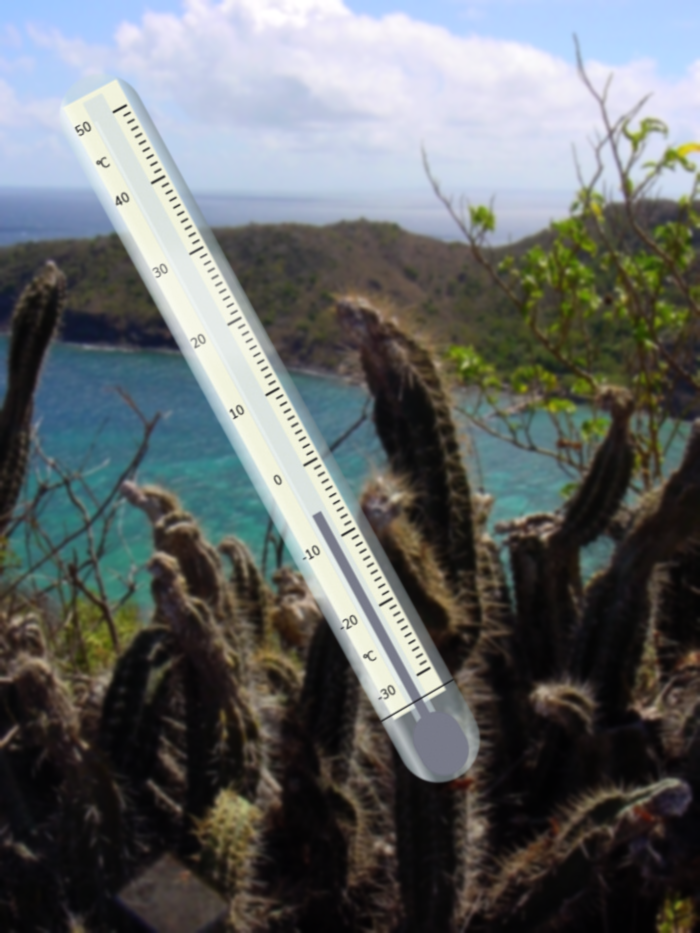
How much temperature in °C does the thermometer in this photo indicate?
-6 °C
